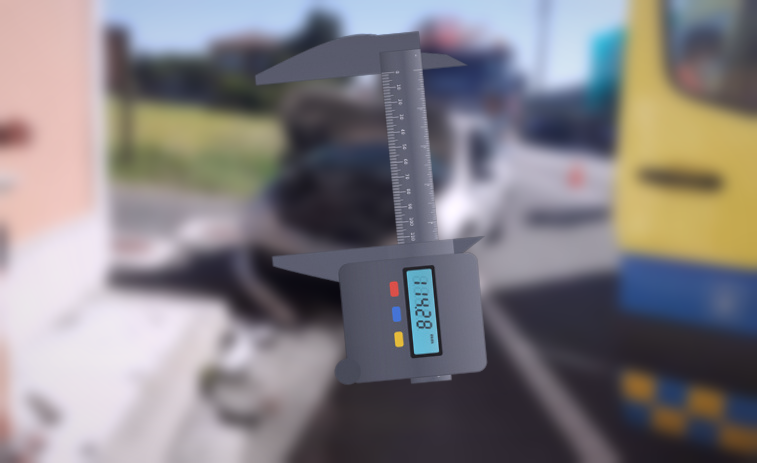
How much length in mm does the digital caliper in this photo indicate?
114.28 mm
